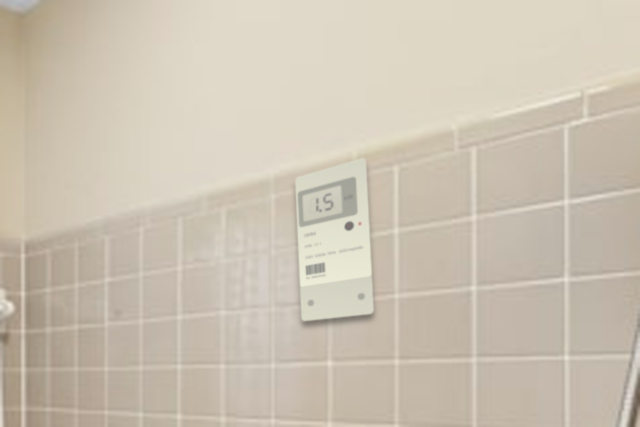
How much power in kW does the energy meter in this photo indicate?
1.5 kW
